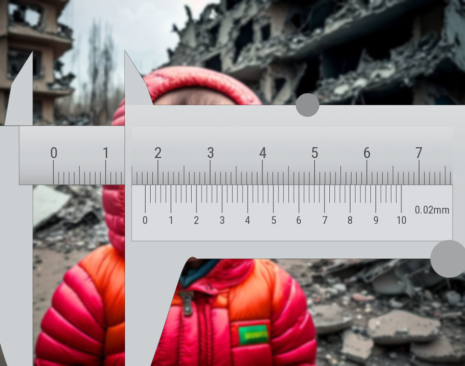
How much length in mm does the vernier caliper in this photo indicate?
17.6 mm
